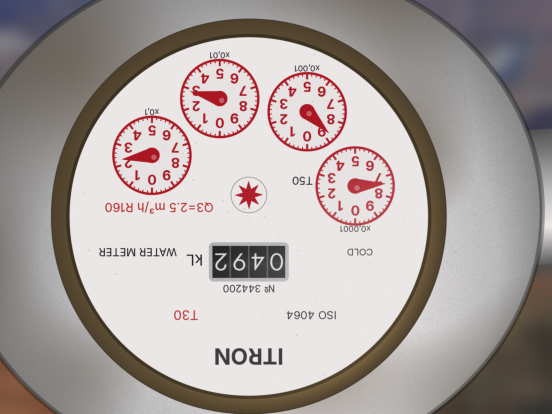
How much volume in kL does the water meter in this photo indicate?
492.2287 kL
